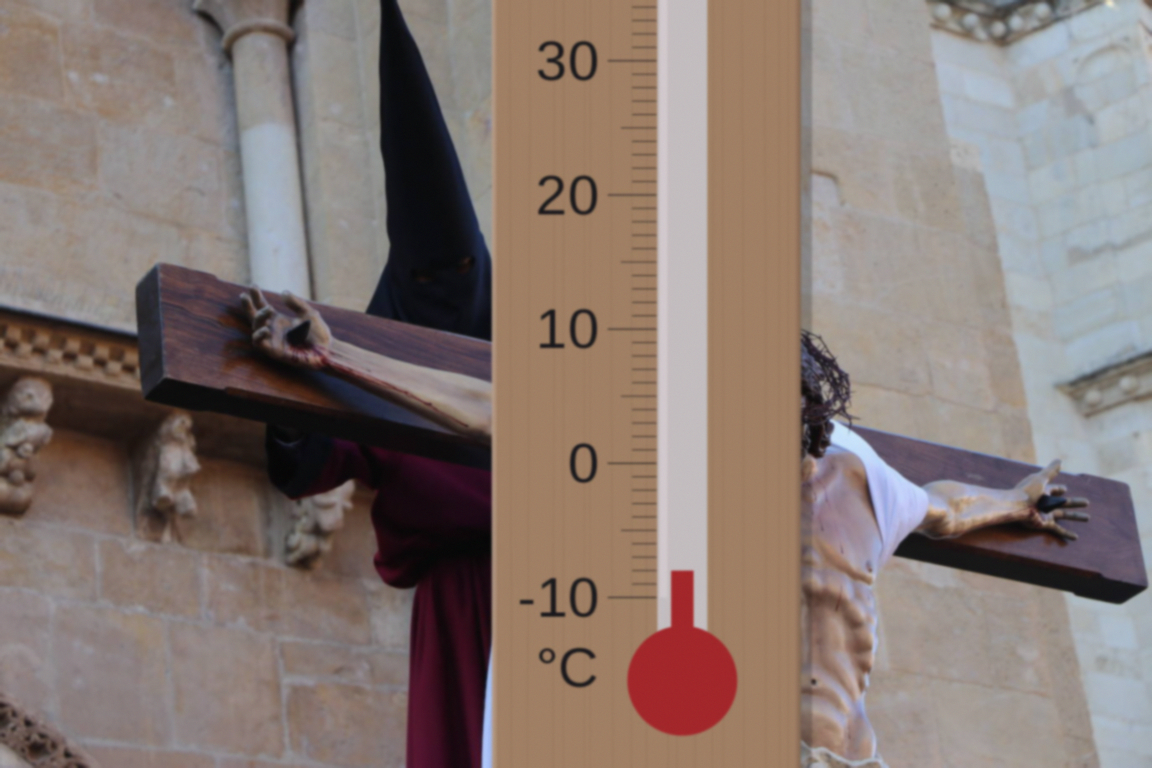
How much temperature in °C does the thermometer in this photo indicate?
-8 °C
